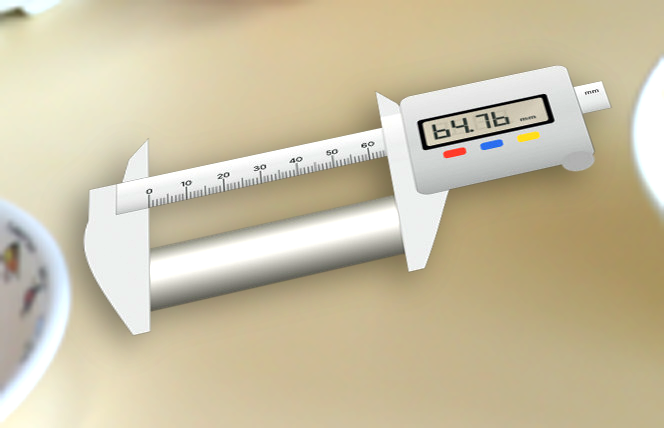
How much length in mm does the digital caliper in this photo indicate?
64.76 mm
